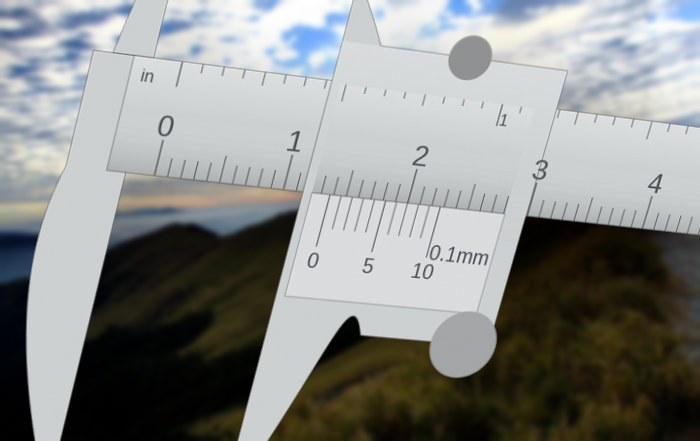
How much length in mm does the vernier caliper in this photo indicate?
13.7 mm
